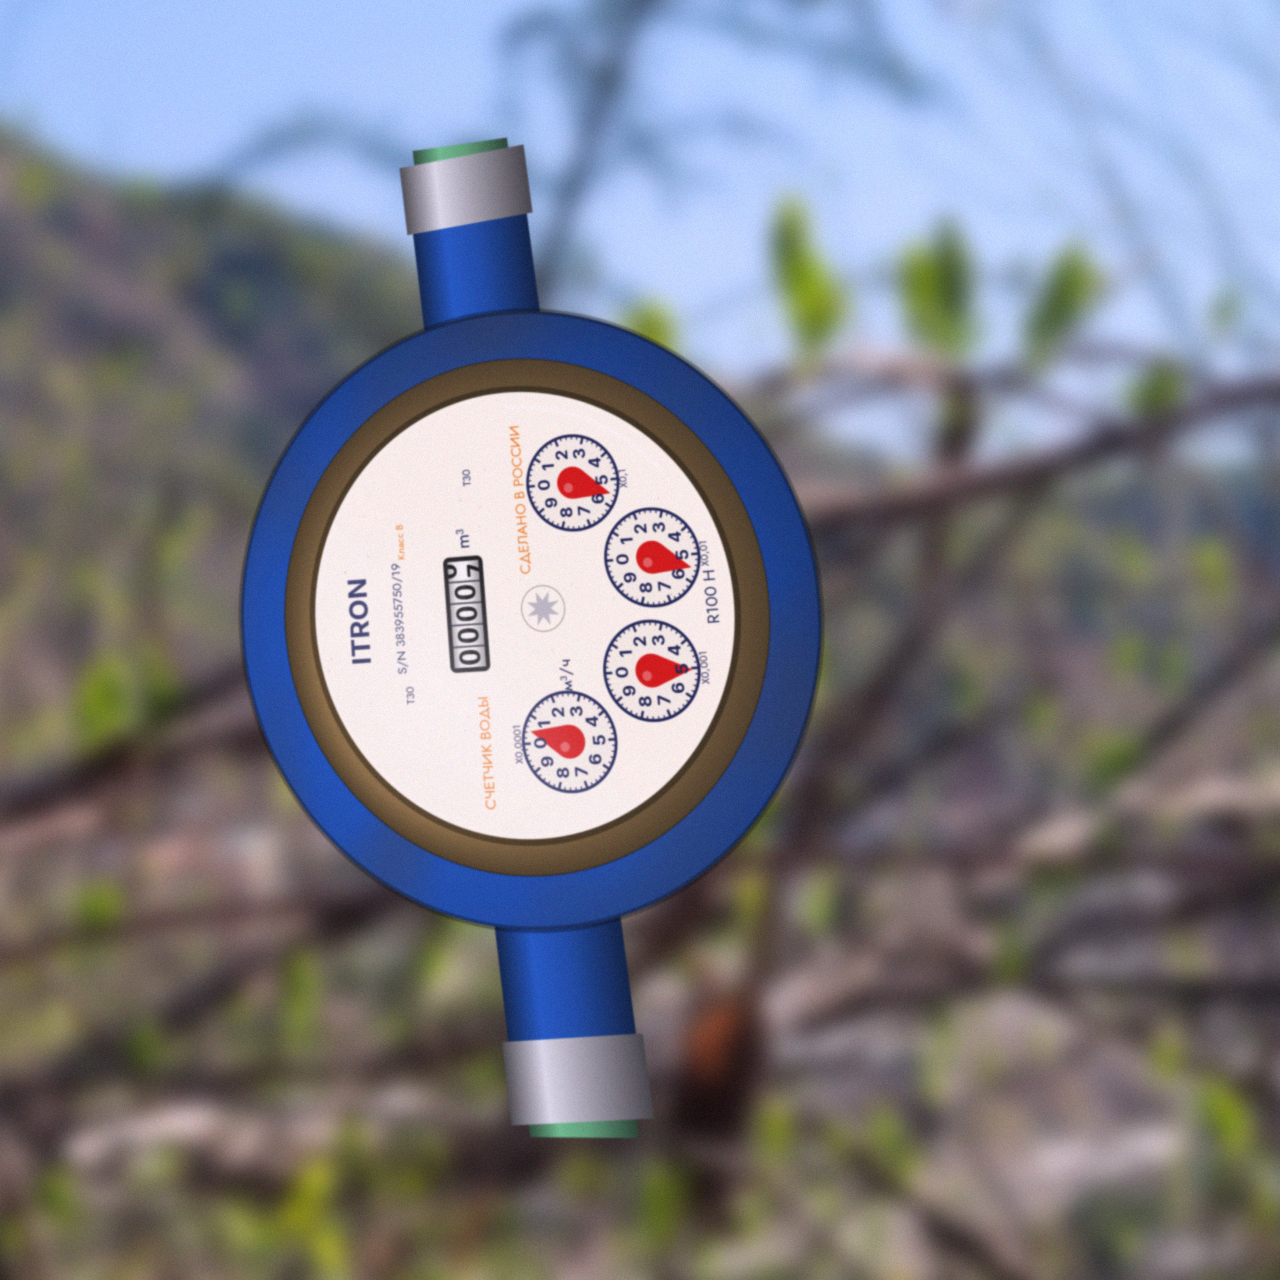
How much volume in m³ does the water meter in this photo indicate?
6.5550 m³
